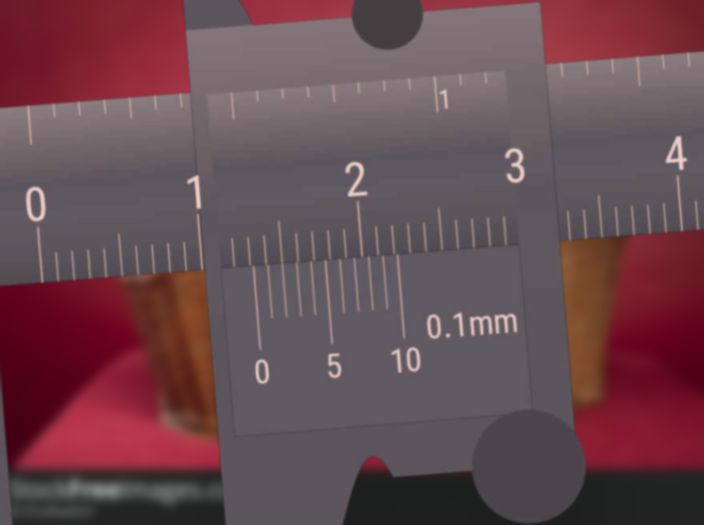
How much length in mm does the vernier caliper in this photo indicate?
13.2 mm
